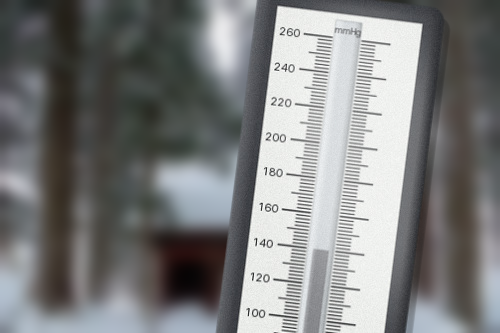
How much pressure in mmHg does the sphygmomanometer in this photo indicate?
140 mmHg
